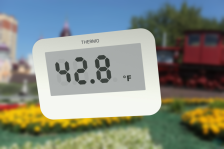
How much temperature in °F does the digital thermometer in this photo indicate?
42.8 °F
